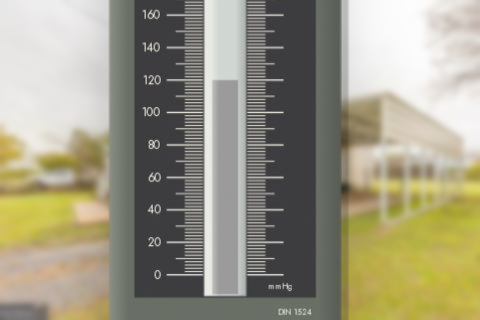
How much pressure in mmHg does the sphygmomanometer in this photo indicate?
120 mmHg
